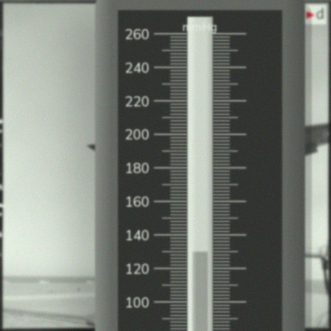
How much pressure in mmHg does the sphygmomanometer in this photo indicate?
130 mmHg
